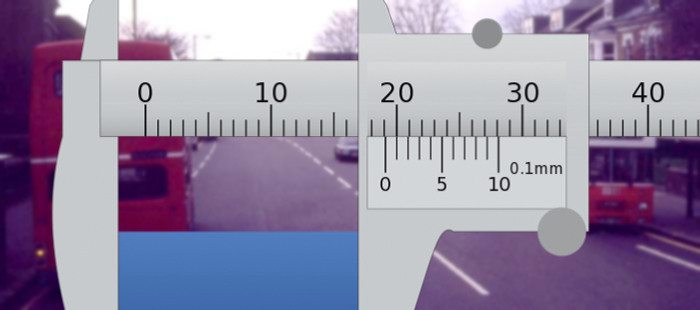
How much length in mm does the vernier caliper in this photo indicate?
19.1 mm
